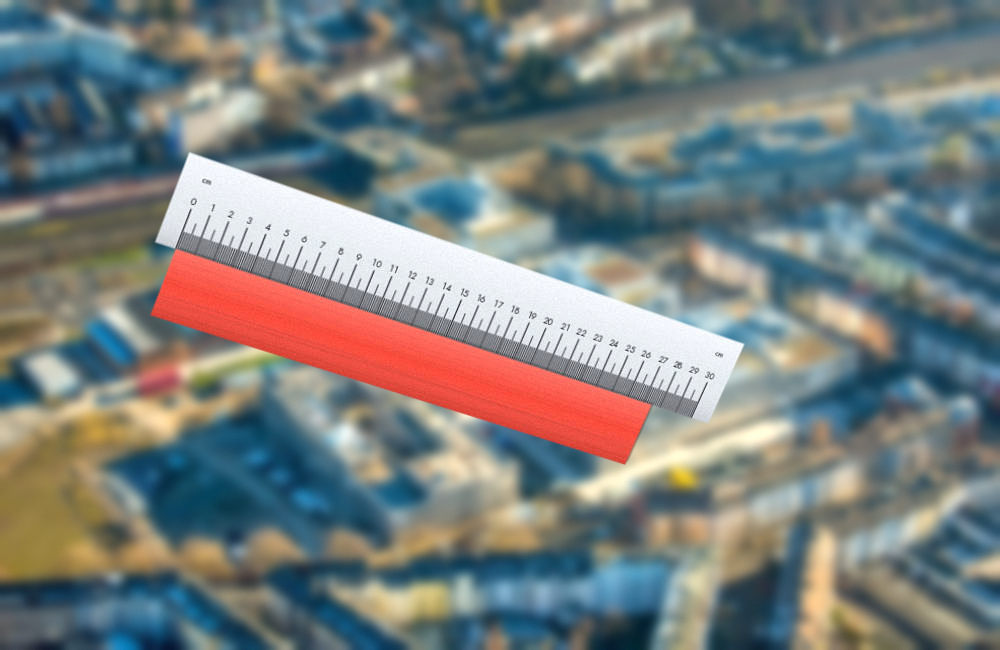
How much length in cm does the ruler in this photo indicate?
27.5 cm
